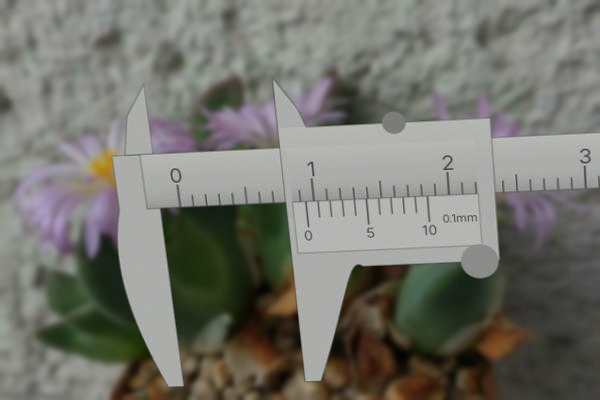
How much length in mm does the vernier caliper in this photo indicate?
9.4 mm
